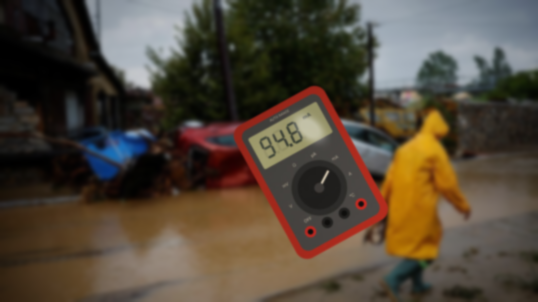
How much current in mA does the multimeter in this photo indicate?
94.8 mA
